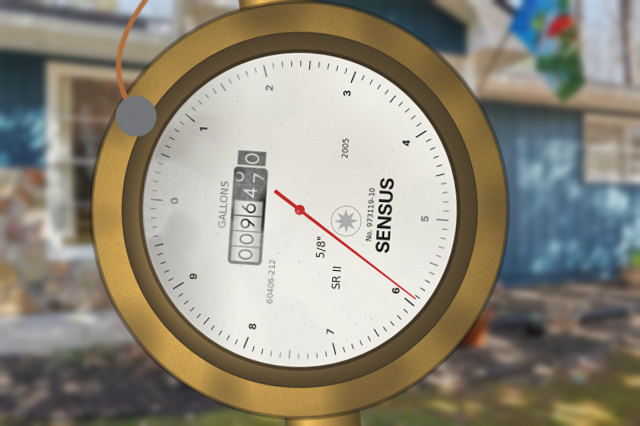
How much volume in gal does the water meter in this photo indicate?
96465.9 gal
